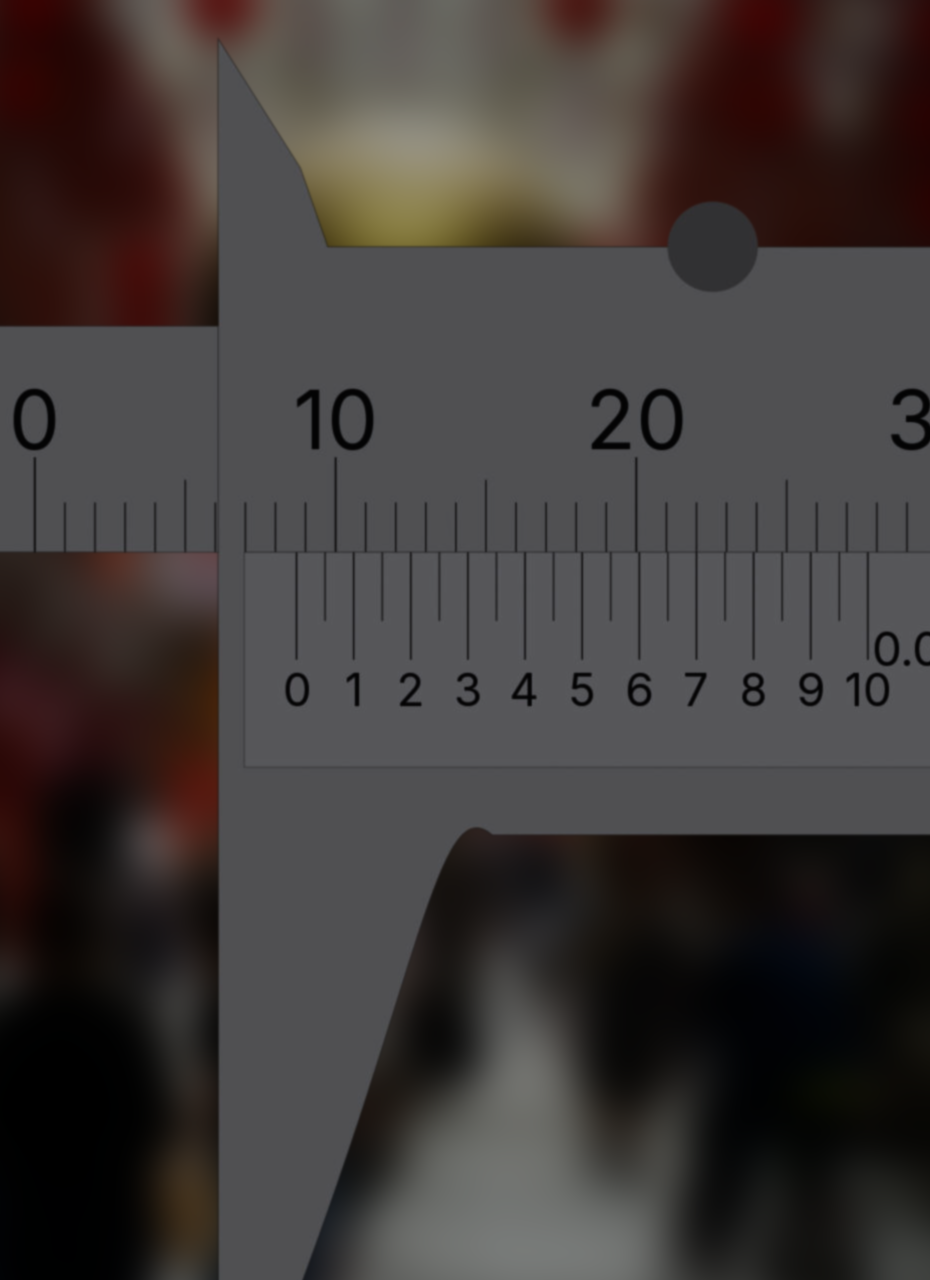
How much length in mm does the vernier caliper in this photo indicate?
8.70 mm
